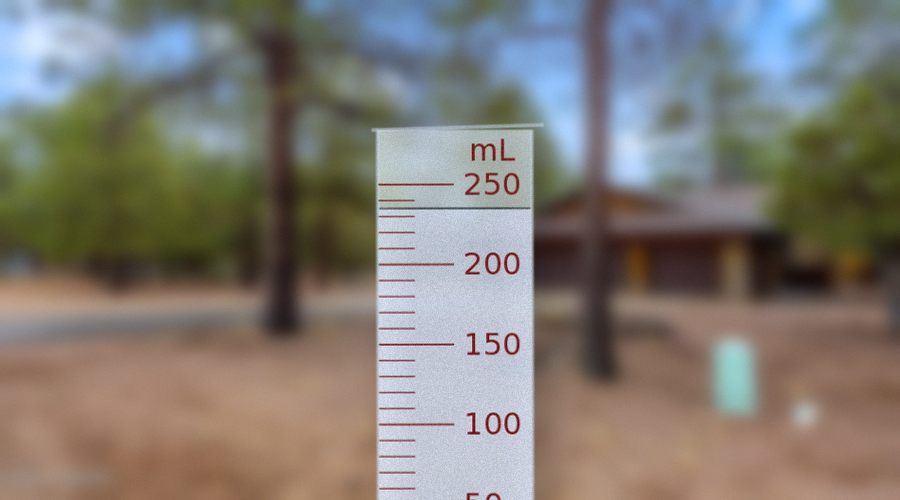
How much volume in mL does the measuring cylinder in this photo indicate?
235 mL
